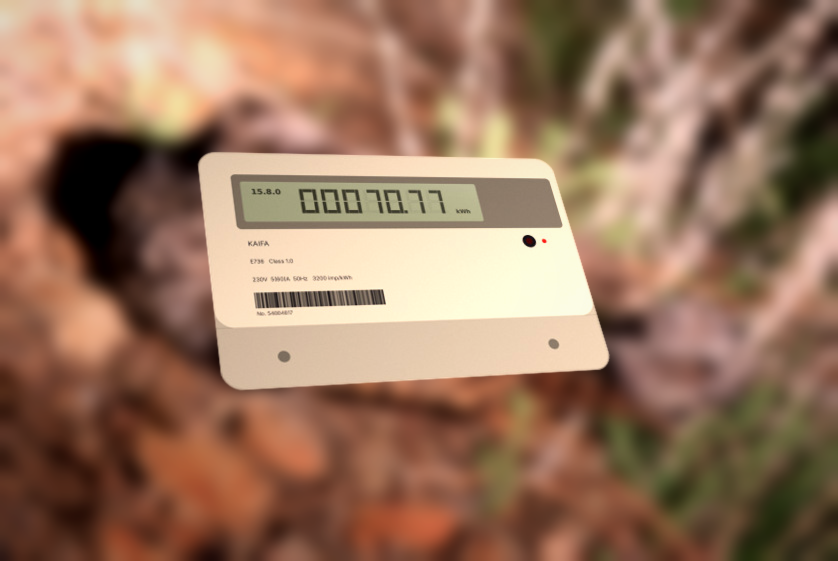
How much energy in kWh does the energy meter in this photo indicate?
70.77 kWh
